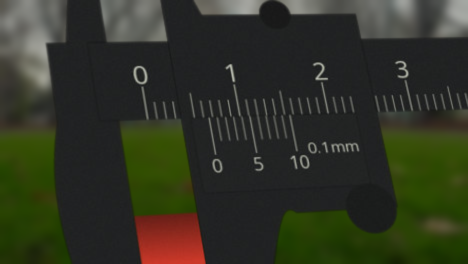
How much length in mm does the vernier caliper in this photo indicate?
6.6 mm
